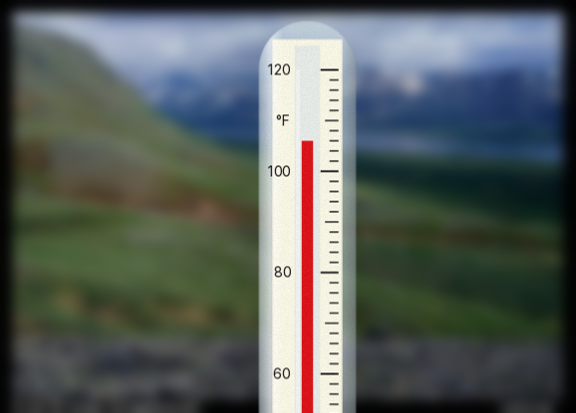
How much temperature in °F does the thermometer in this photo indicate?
106 °F
